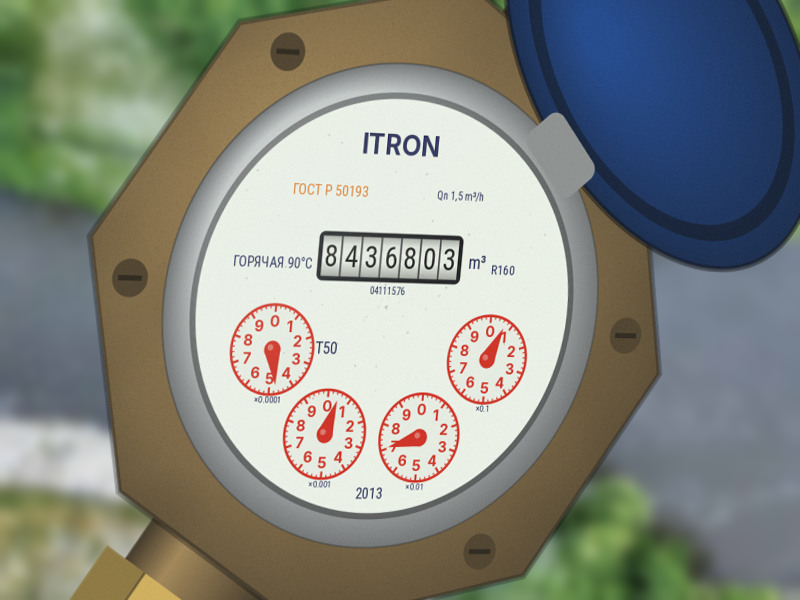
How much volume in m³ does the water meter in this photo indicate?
8436803.0704 m³
